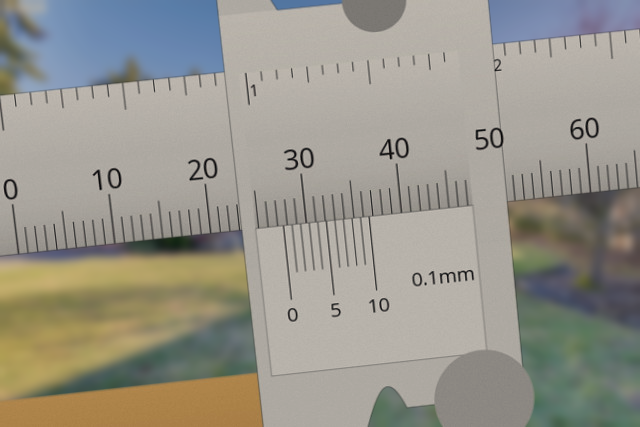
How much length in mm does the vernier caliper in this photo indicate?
27.6 mm
